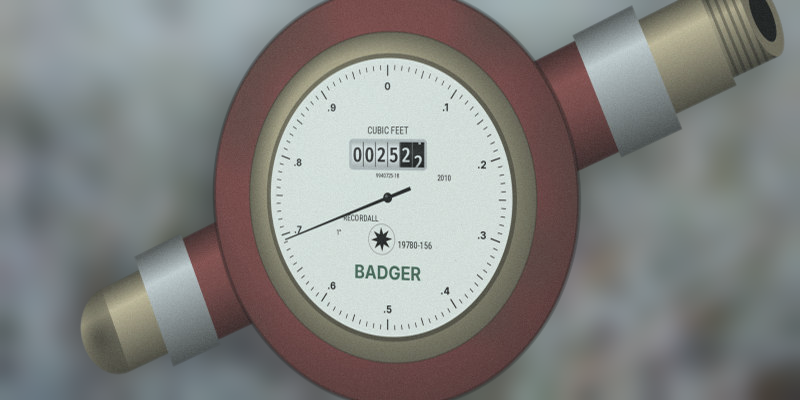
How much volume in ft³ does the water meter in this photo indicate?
2521.69 ft³
